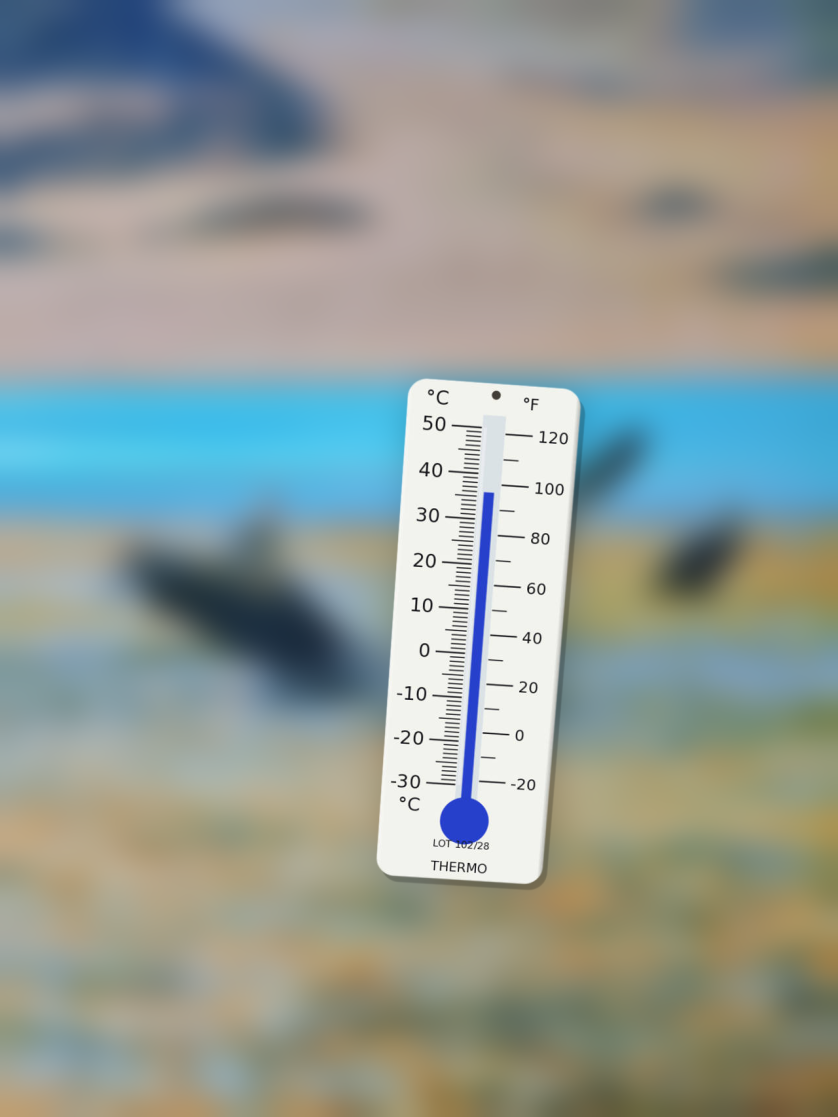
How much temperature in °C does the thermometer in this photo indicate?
36 °C
